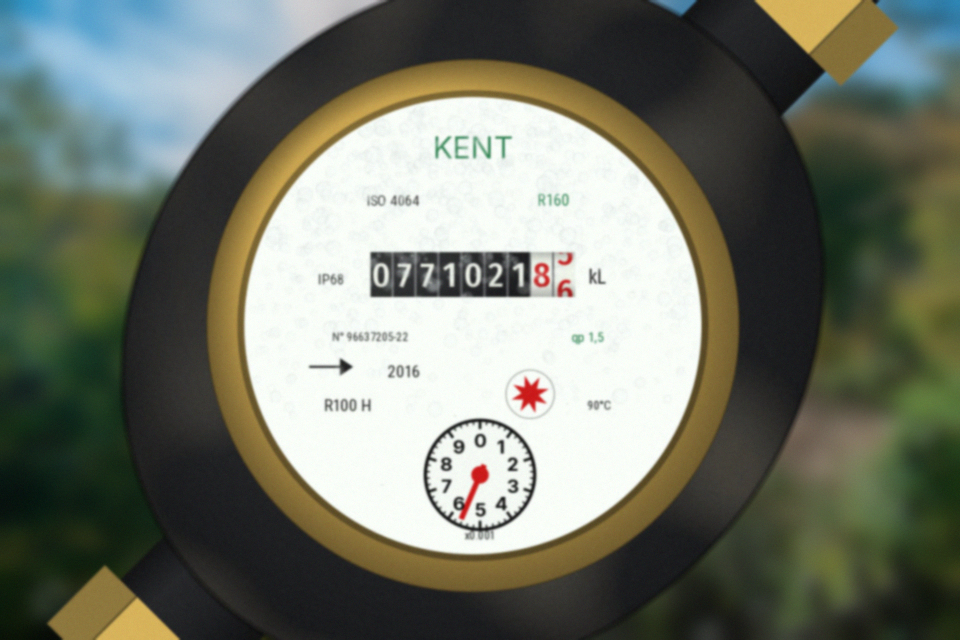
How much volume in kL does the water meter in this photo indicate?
771021.855 kL
